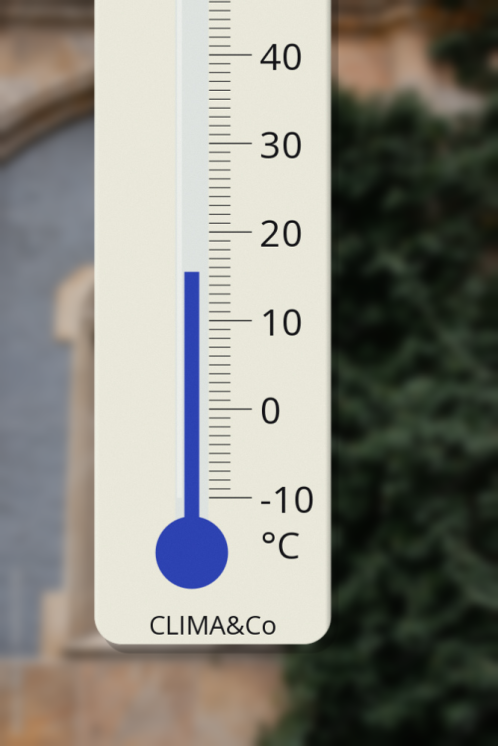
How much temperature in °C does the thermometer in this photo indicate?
15.5 °C
